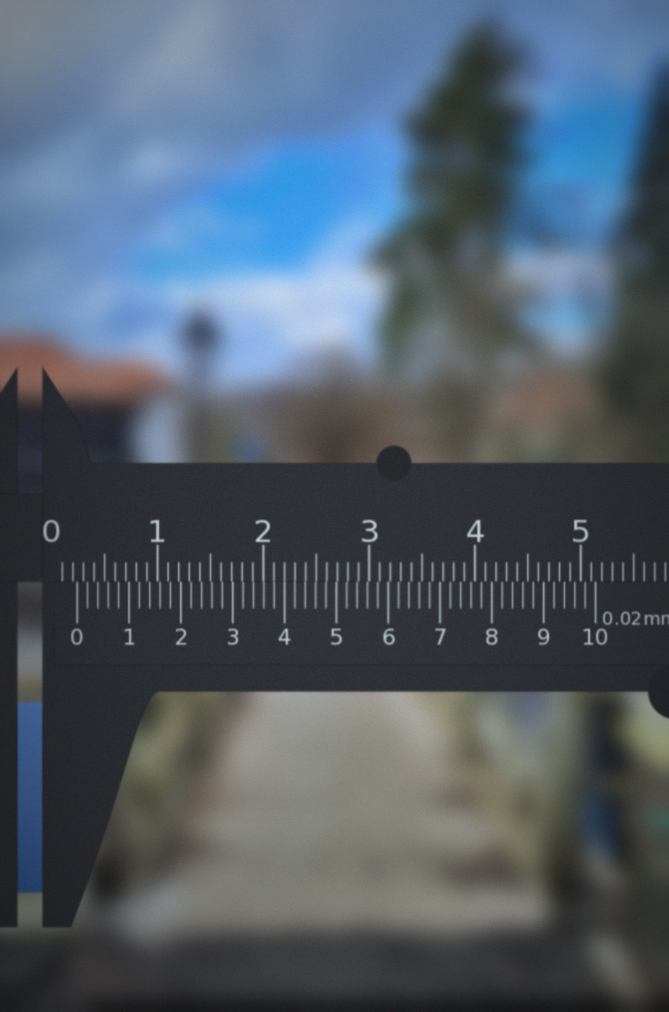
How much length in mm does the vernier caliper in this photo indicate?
2.4 mm
